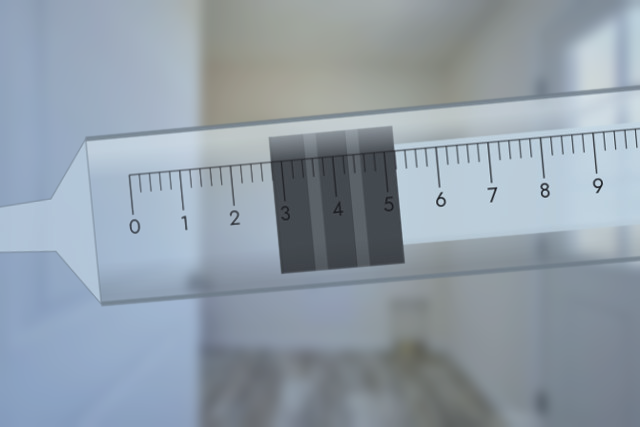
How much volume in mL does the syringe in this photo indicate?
2.8 mL
